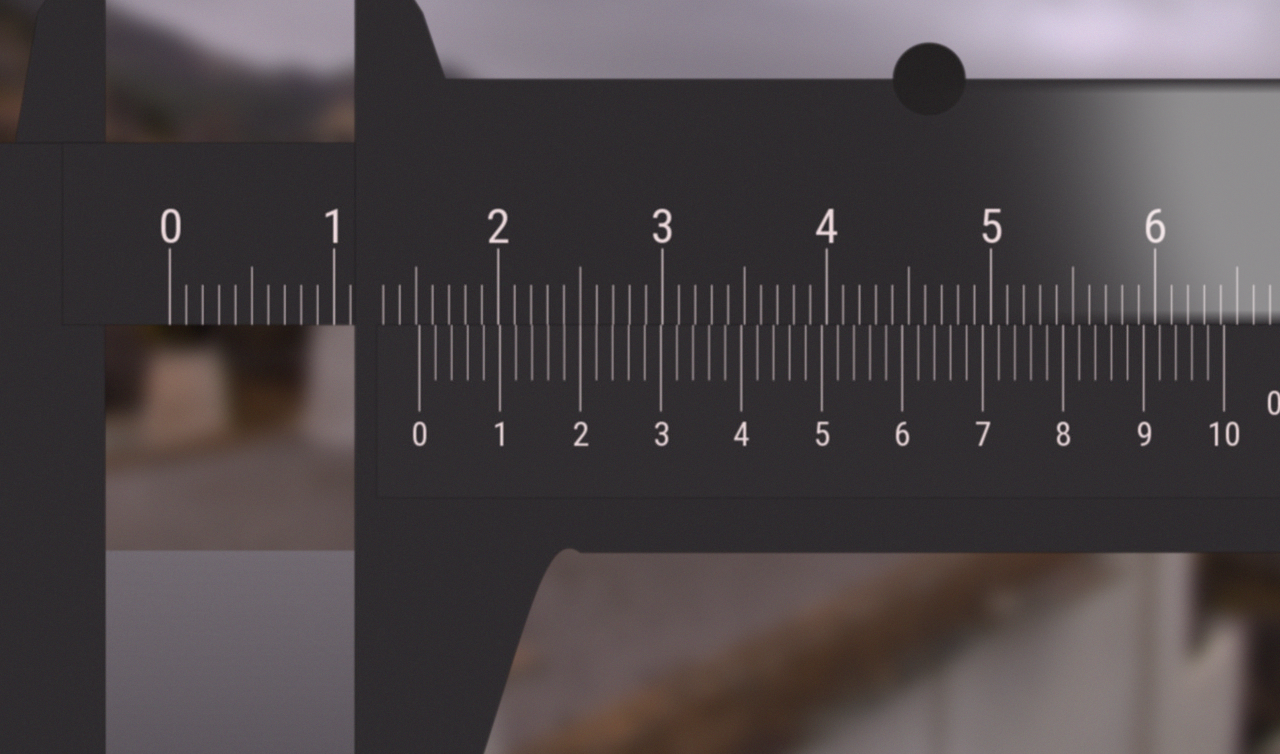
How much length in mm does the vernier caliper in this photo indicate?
15.2 mm
